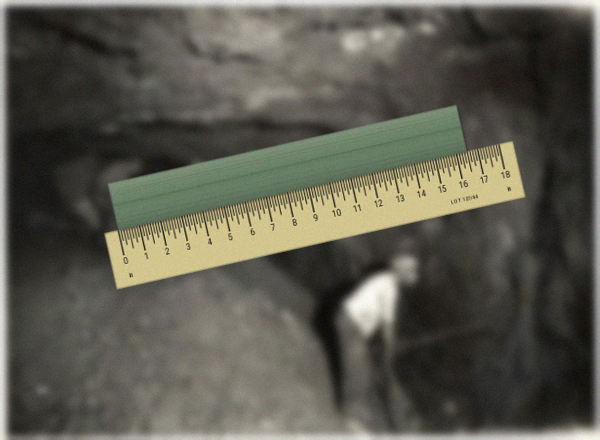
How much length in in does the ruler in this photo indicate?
16.5 in
